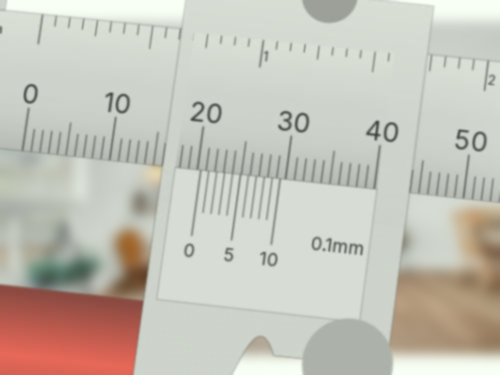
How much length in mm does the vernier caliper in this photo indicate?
20.4 mm
